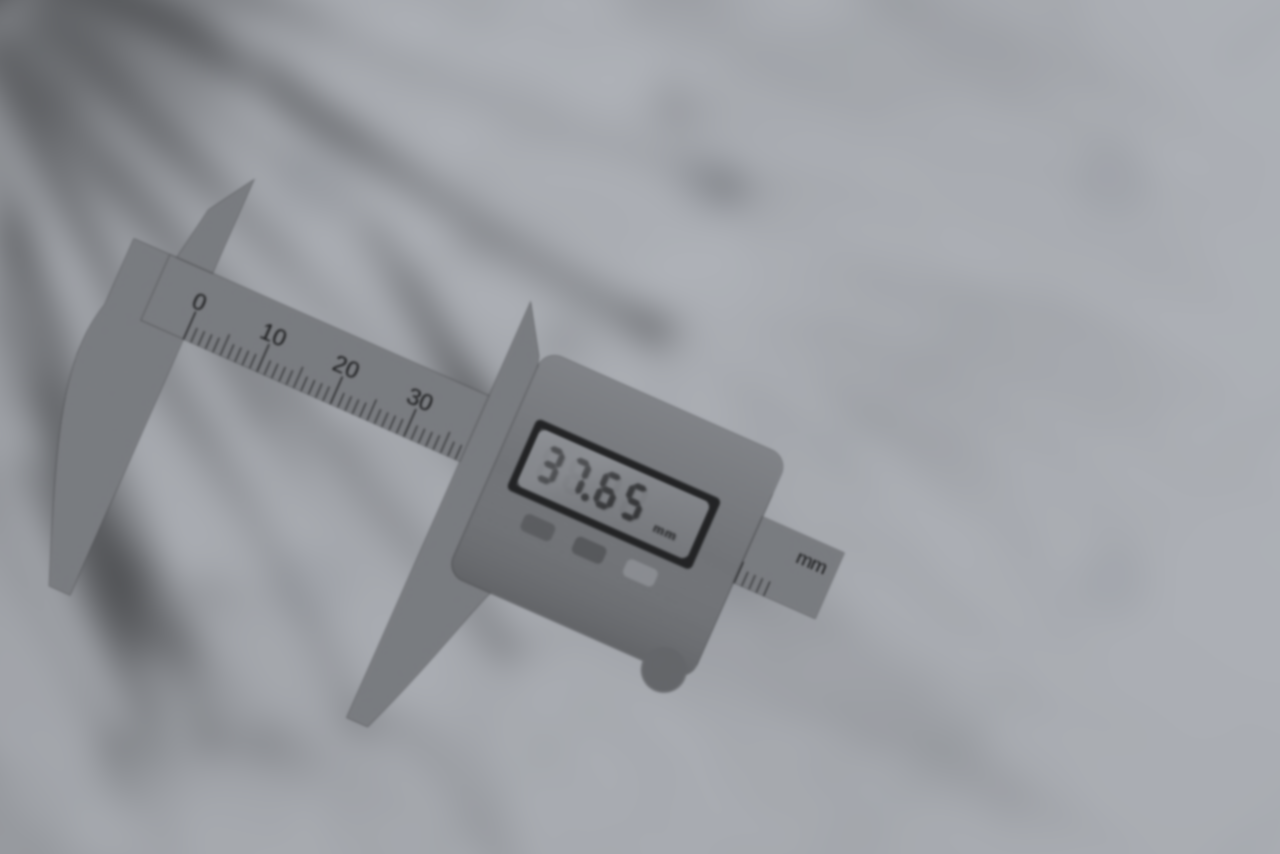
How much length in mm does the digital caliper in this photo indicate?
37.65 mm
